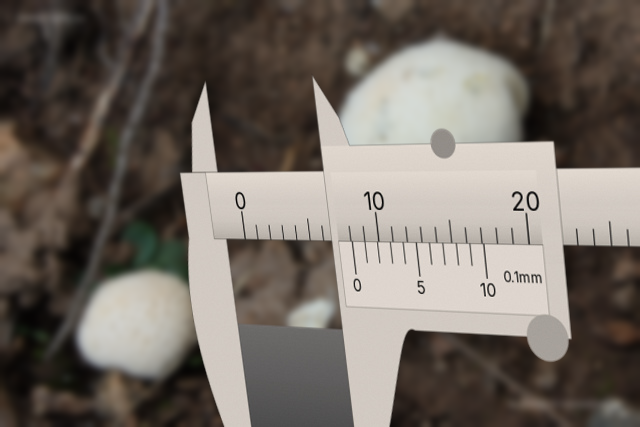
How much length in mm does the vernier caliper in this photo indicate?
8.1 mm
